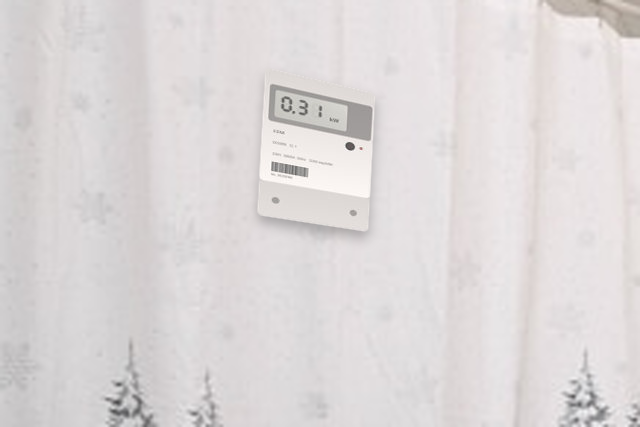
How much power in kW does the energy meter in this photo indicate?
0.31 kW
